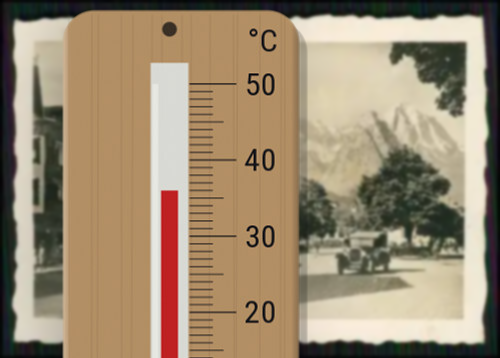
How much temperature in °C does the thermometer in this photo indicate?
36 °C
